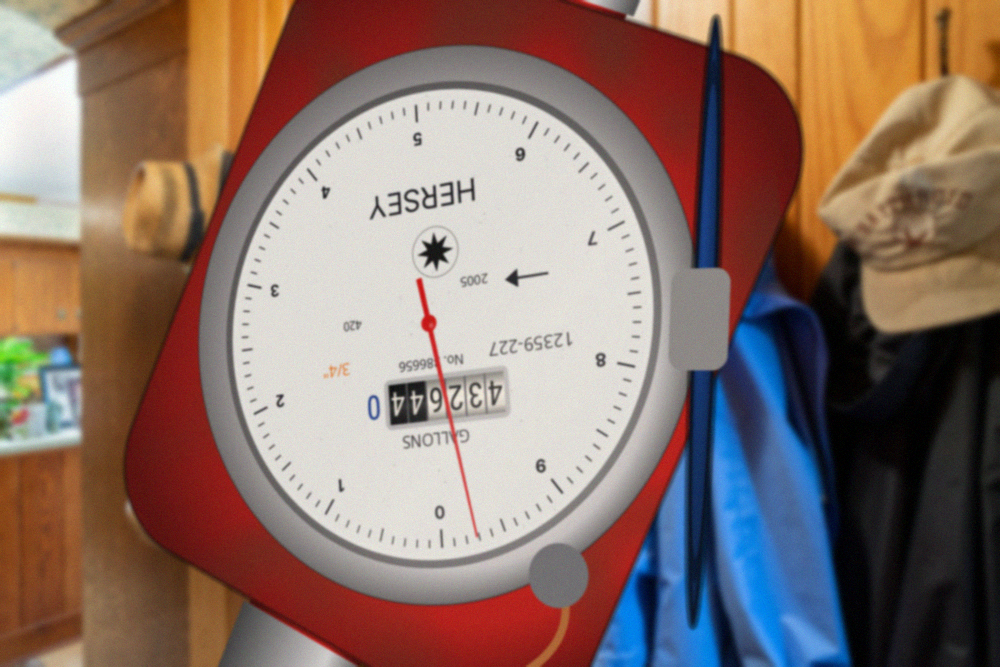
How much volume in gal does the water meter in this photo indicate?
4326439.7 gal
